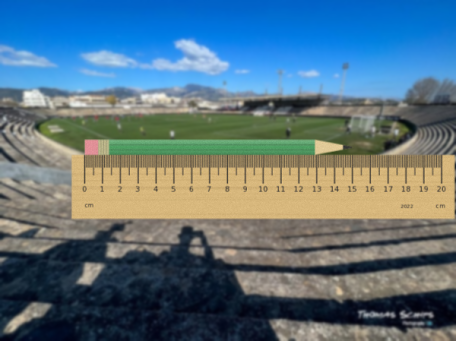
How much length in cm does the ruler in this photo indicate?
15 cm
